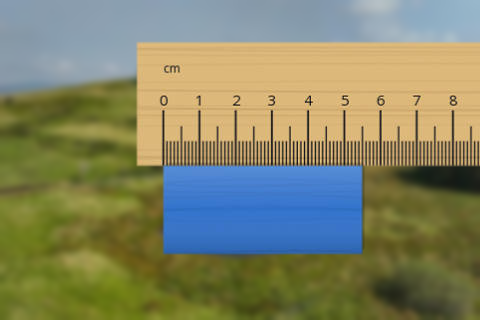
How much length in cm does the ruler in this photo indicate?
5.5 cm
